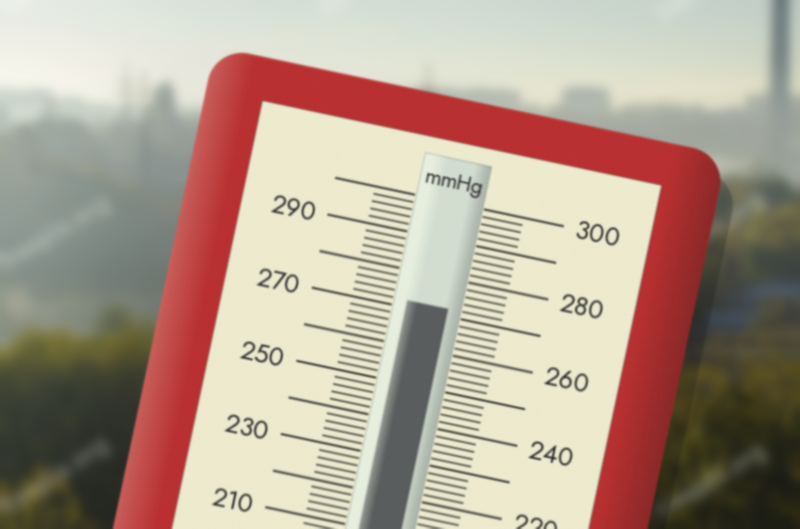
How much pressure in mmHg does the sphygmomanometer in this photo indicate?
272 mmHg
